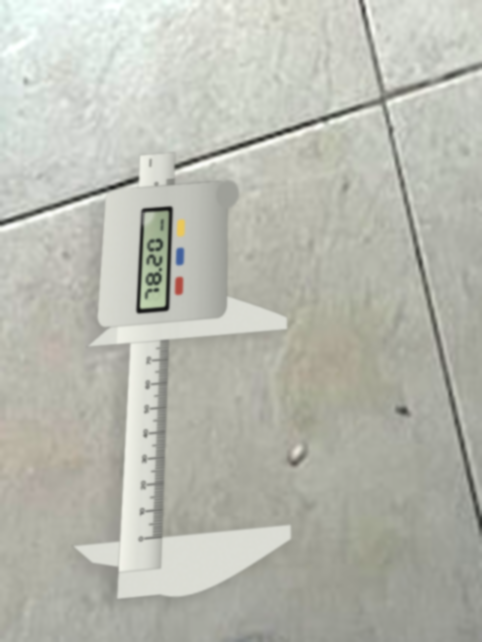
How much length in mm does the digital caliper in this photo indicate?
78.20 mm
